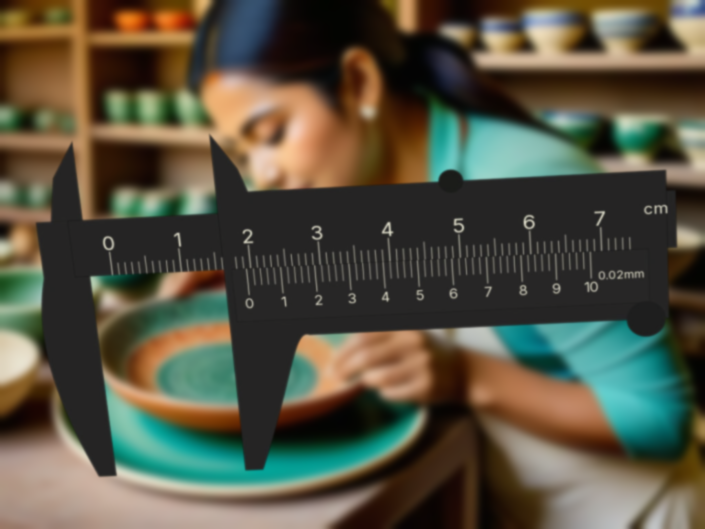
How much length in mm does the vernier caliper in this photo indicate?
19.4 mm
